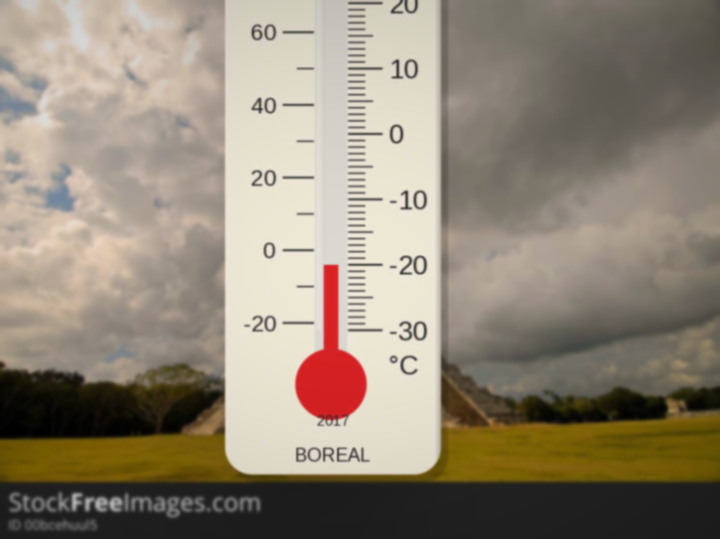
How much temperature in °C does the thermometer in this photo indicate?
-20 °C
